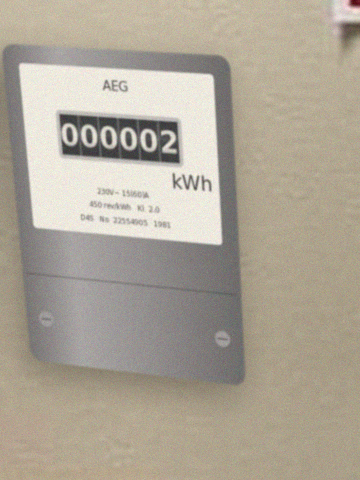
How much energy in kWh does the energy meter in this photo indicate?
2 kWh
